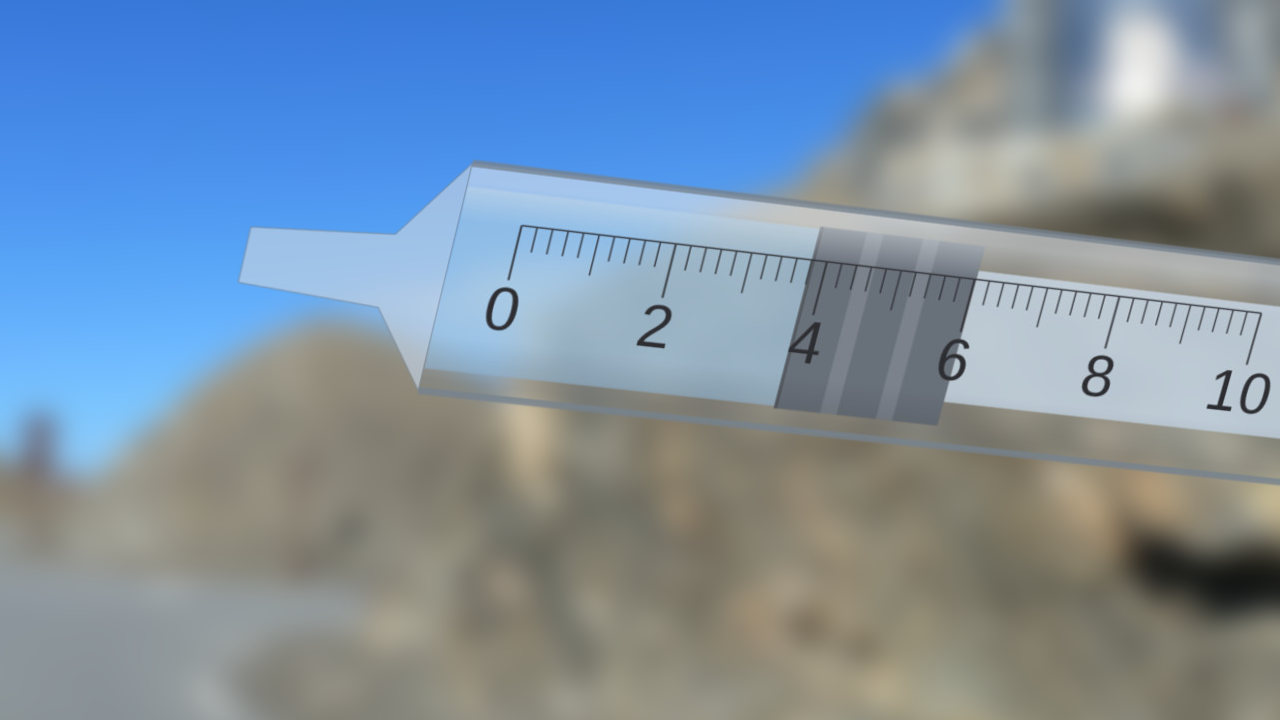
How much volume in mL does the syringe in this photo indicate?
3.8 mL
